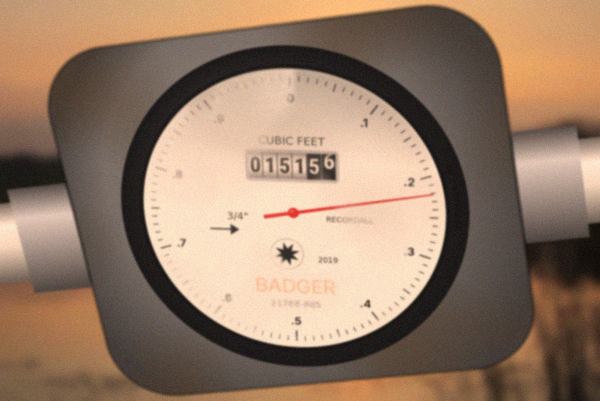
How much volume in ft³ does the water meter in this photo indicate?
15156.22 ft³
